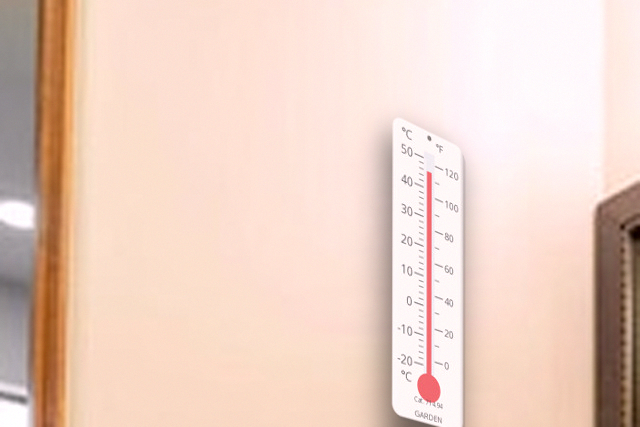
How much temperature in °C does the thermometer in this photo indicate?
46 °C
